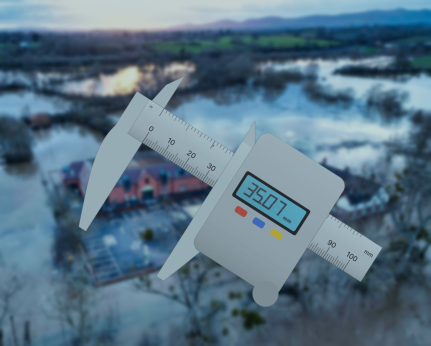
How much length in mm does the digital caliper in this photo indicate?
35.07 mm
